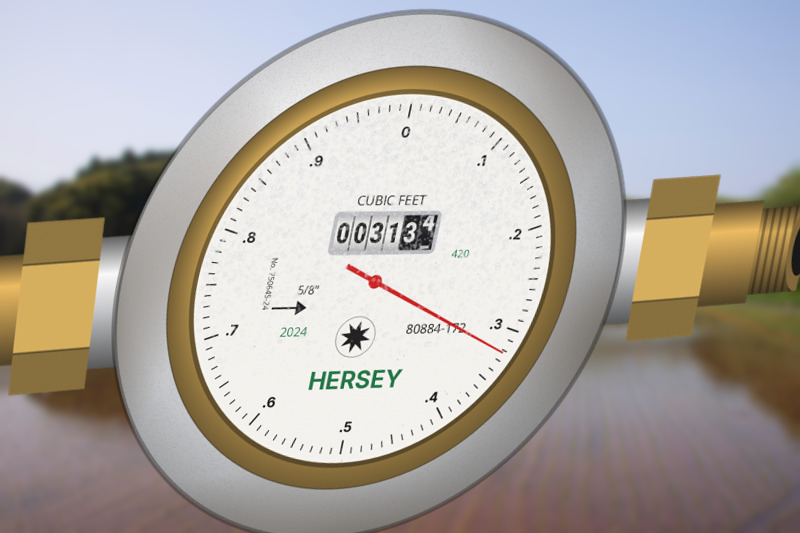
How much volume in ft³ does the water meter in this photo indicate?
3134.32 ft³
